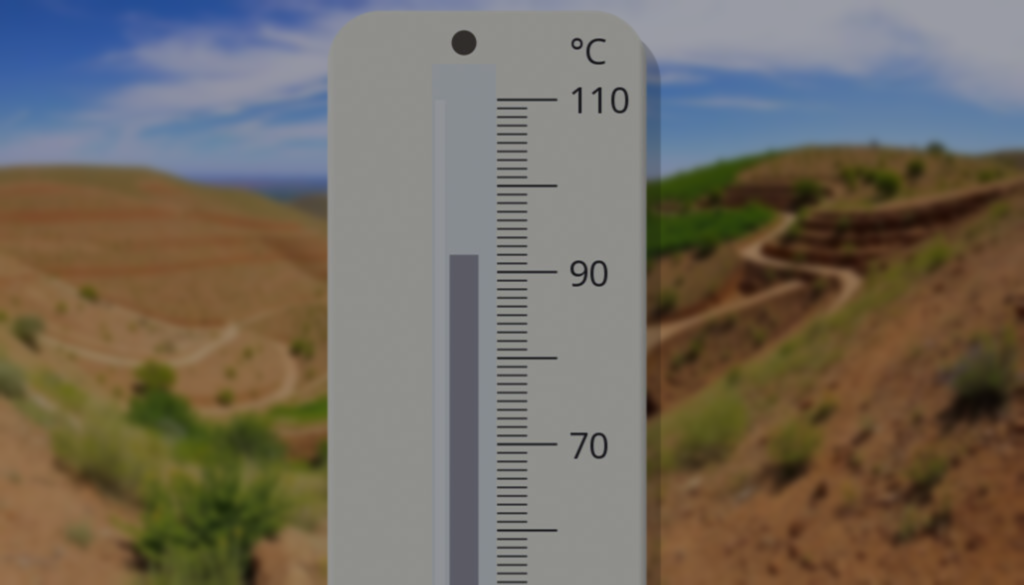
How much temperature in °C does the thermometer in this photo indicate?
92 °C
